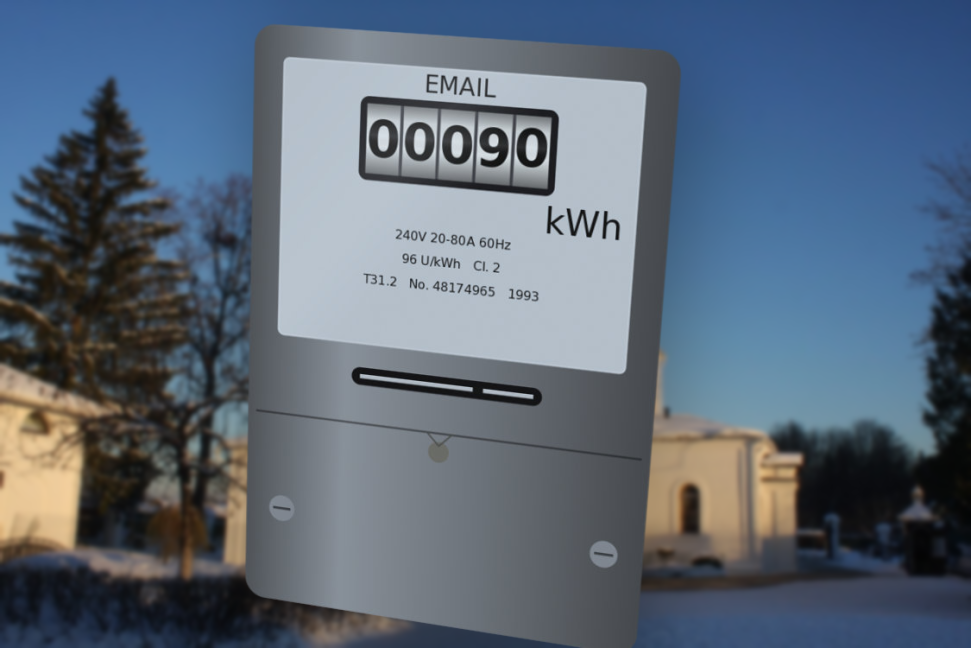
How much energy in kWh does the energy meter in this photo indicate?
90 kWh
